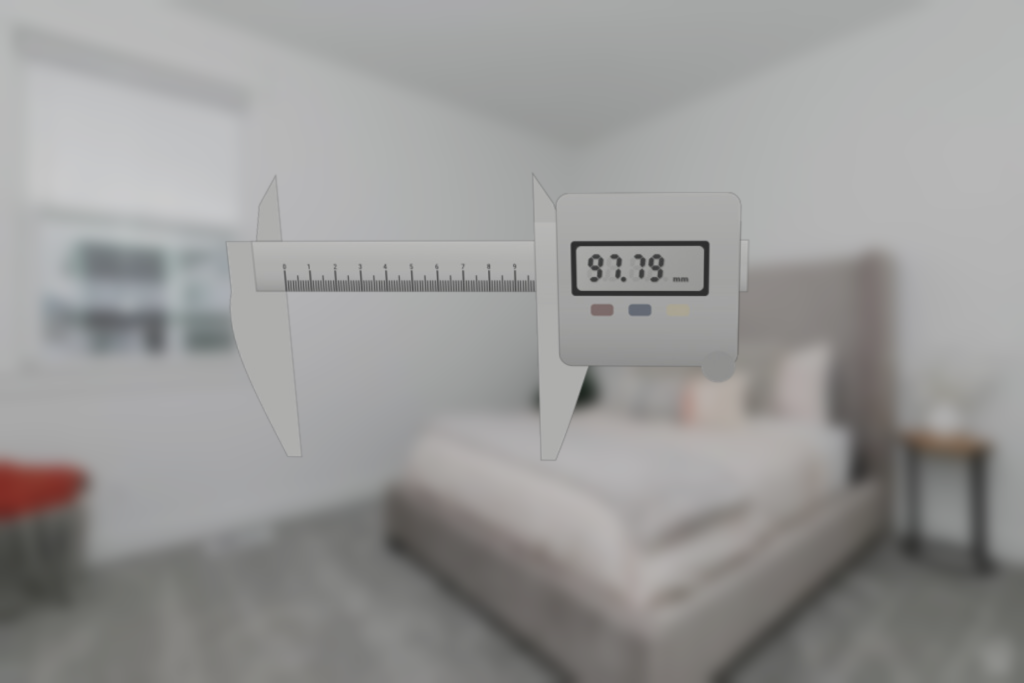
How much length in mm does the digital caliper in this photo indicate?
97.79 mm
